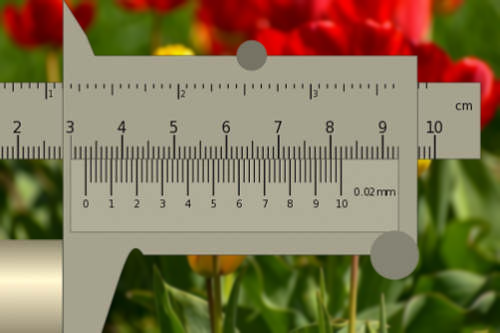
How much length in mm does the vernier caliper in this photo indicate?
33.0 mm
